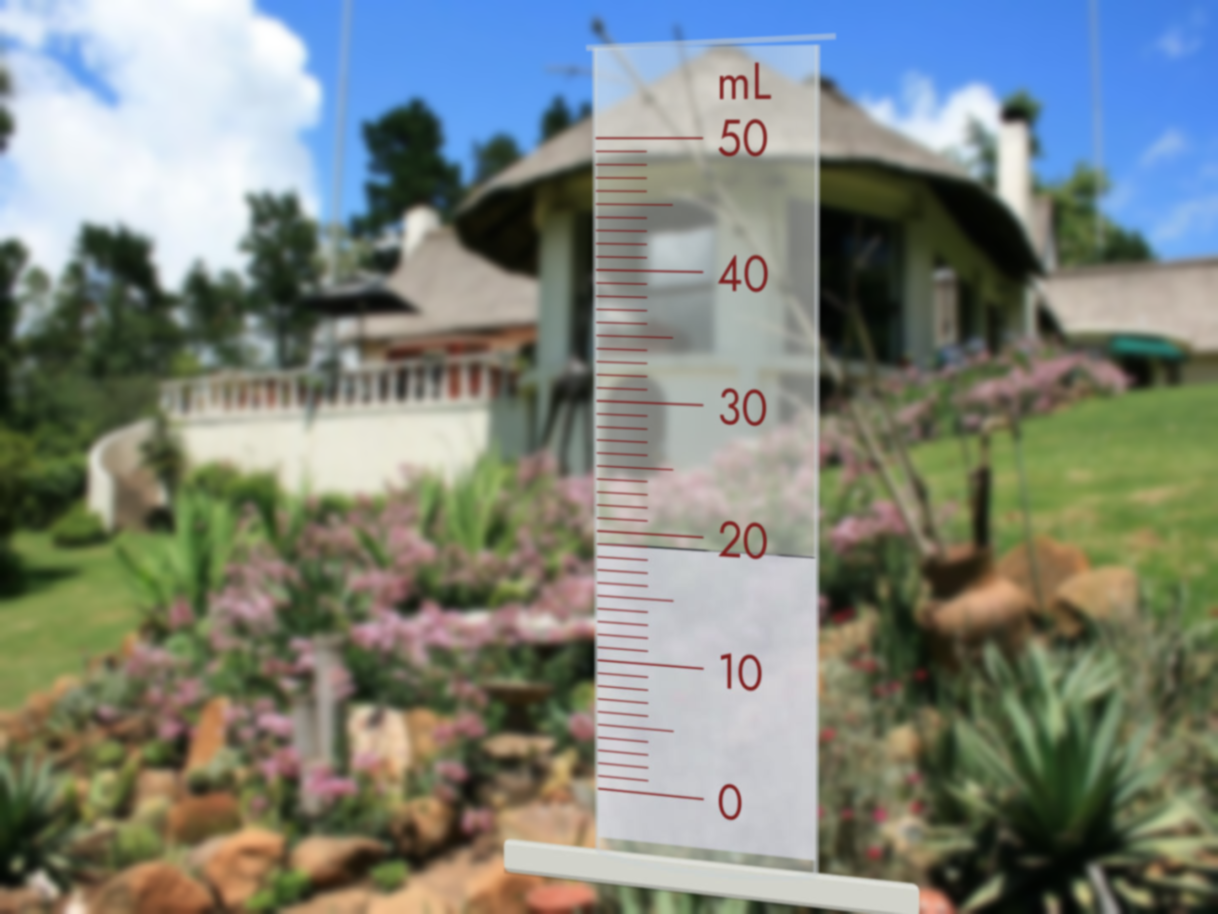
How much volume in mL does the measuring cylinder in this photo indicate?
19 mL
